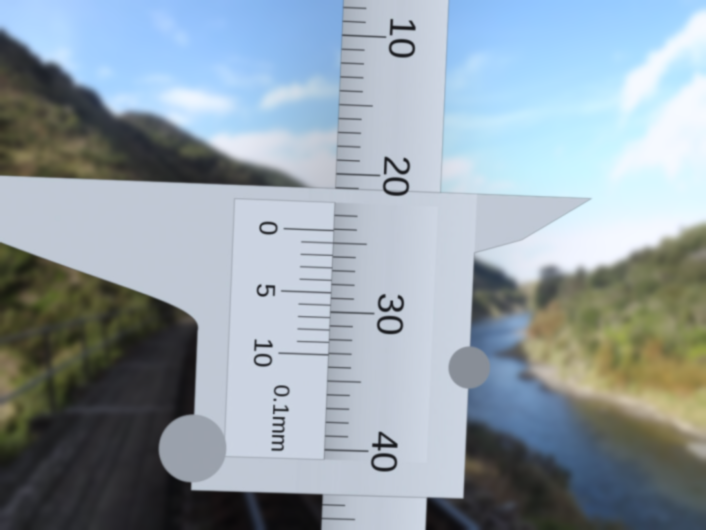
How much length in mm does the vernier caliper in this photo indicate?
24.1 mm
